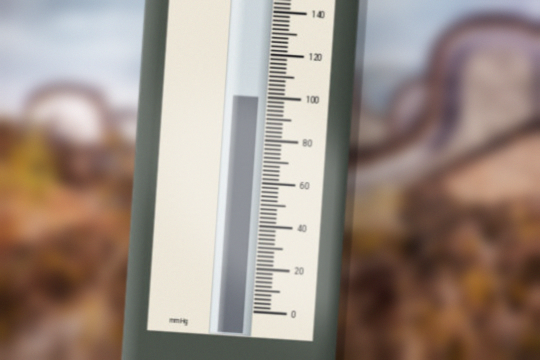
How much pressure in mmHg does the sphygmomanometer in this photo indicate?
100 mmHg
